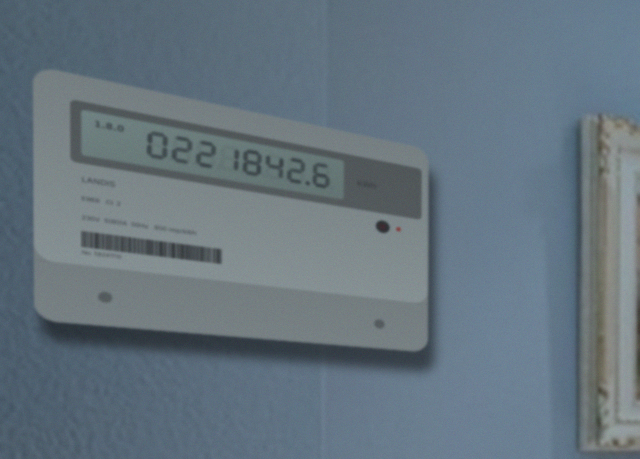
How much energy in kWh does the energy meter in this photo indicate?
221842.6 kWh
